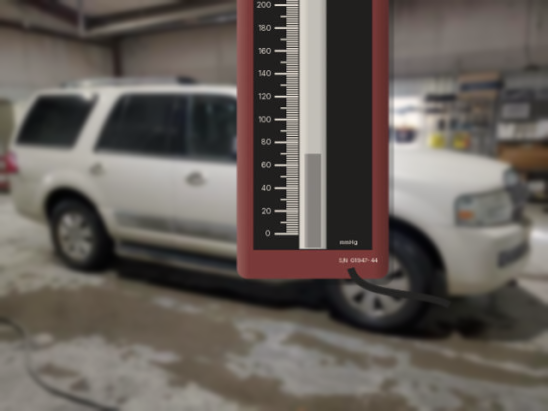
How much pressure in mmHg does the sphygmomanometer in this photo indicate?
70 mmHg
